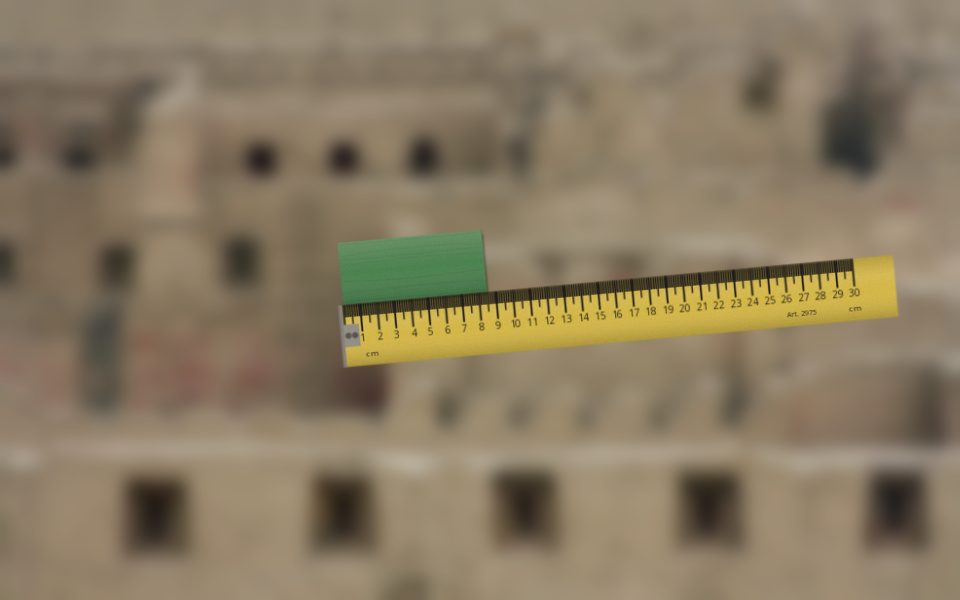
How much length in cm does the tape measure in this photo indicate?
8.5 cm
